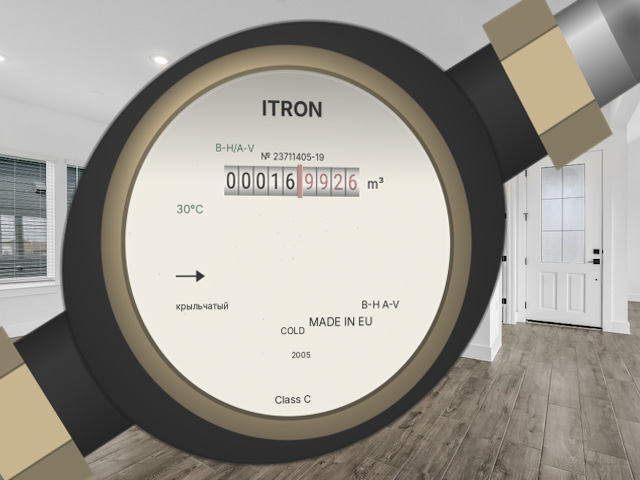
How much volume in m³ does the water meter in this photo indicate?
16.9926 m³
